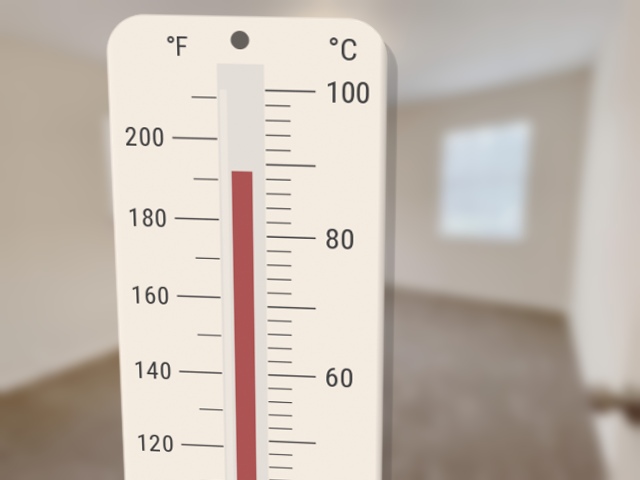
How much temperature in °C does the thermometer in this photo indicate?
89 °C
